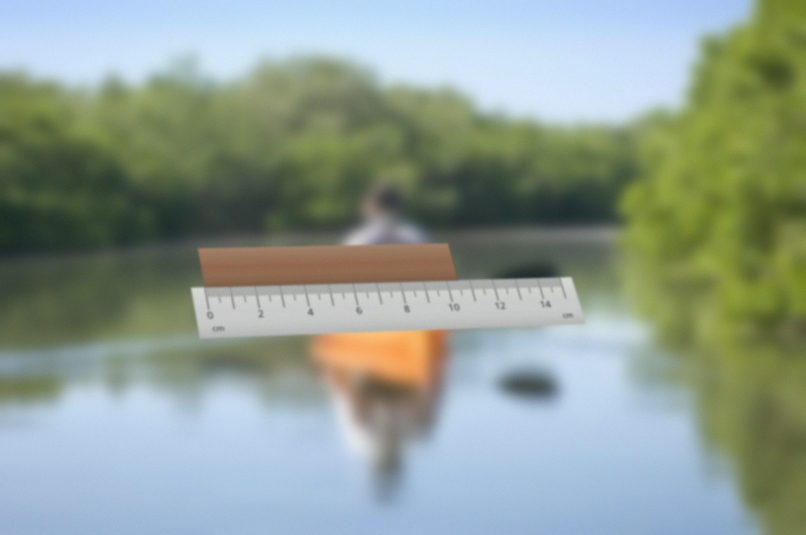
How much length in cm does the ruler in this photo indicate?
10.5 cm
